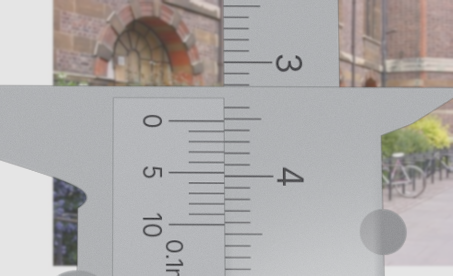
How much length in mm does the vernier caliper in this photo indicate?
35.2 mm
